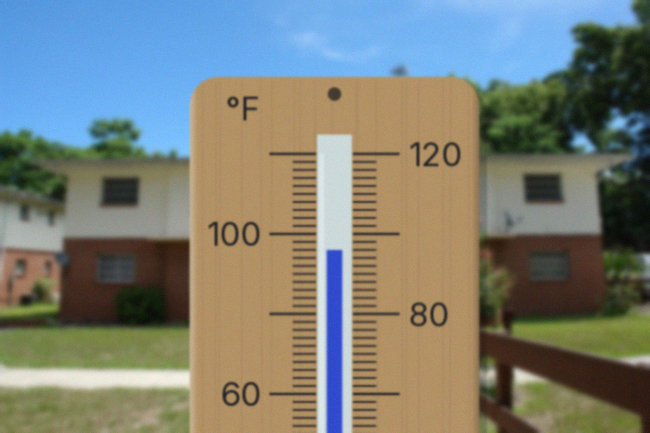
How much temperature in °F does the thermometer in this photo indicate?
96 °F
